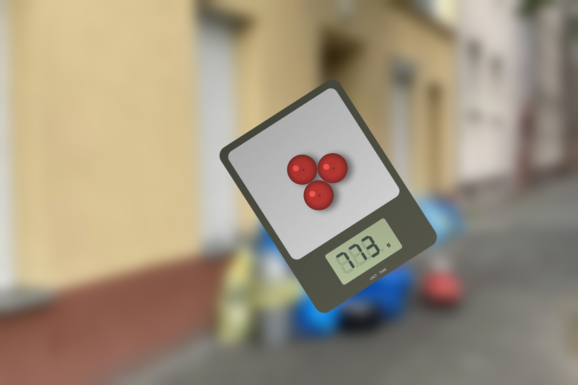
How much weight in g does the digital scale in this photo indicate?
773 g
